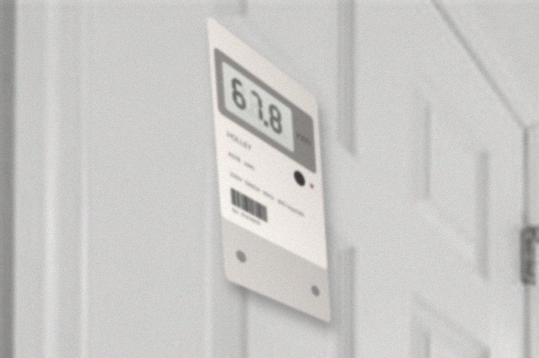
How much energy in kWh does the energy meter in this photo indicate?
67.8 kWh
